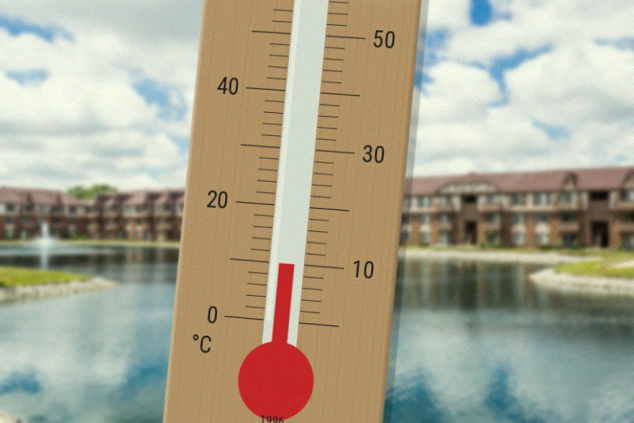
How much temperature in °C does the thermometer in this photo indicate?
10 °C
